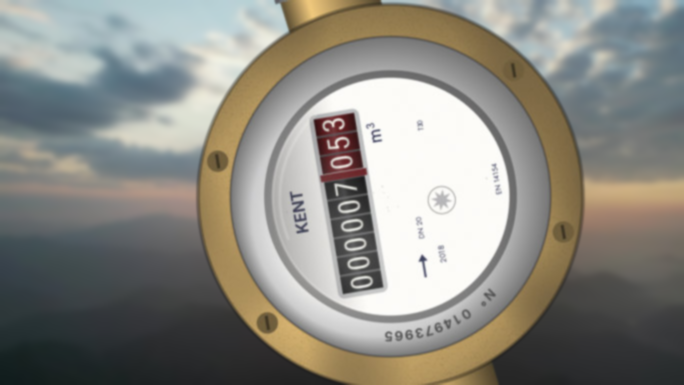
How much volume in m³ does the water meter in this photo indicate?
7.053 m³
